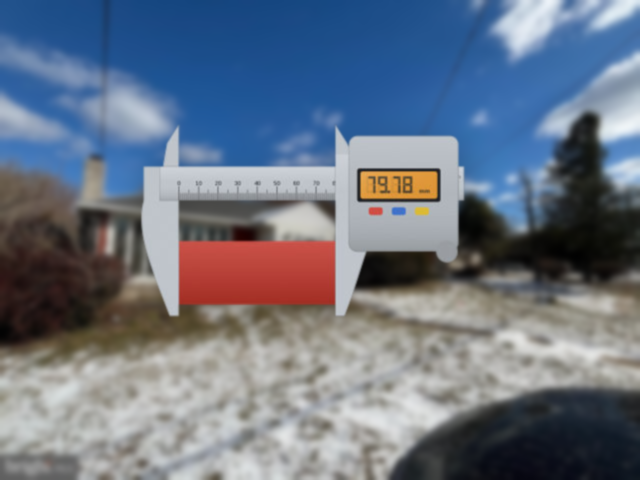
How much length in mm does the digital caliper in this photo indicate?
79.78 mm
